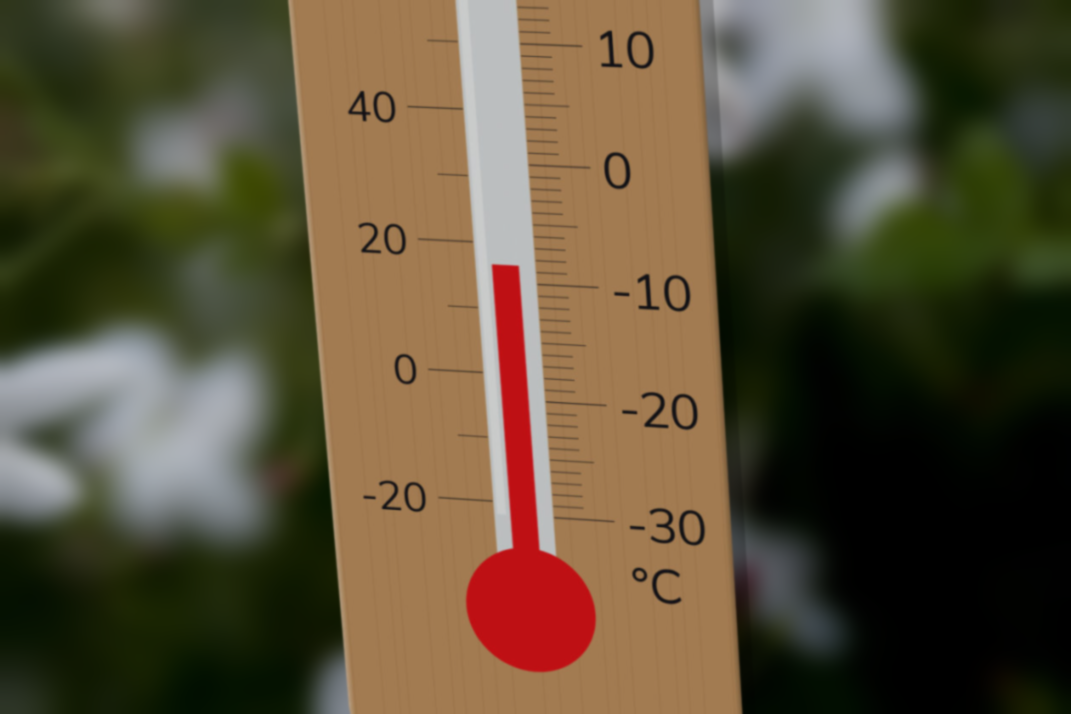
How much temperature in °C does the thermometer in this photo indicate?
-8.5 °C
